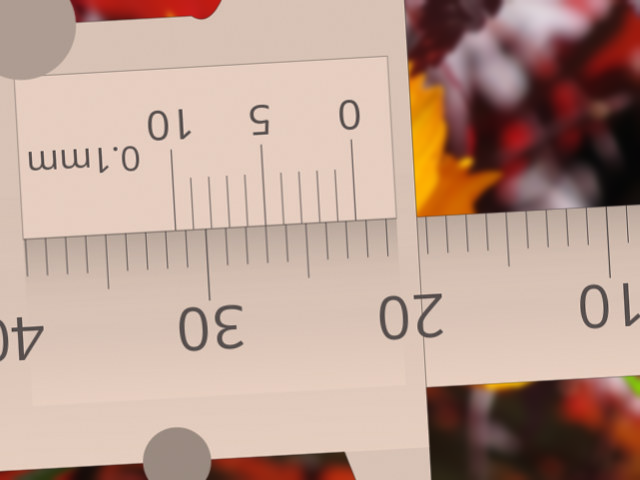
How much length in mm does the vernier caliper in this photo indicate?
22.5 mm
